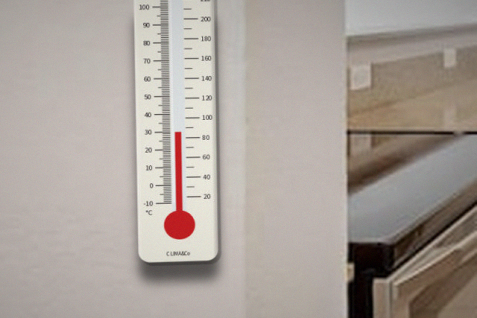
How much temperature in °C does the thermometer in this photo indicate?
30 °C
